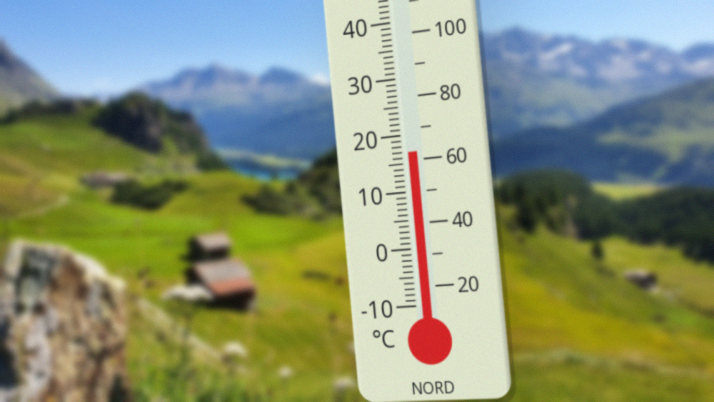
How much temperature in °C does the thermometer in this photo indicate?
17 °C
